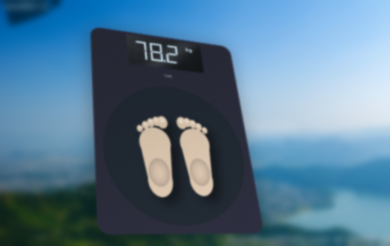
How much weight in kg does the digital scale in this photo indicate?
78.2 kg
